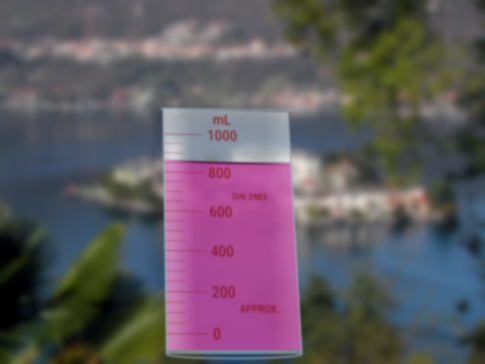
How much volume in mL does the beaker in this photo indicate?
850 mL
